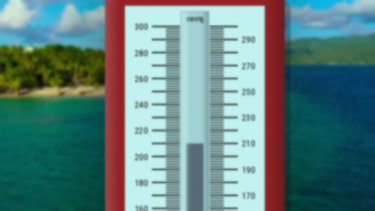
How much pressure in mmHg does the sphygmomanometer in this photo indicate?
210 mmHg
